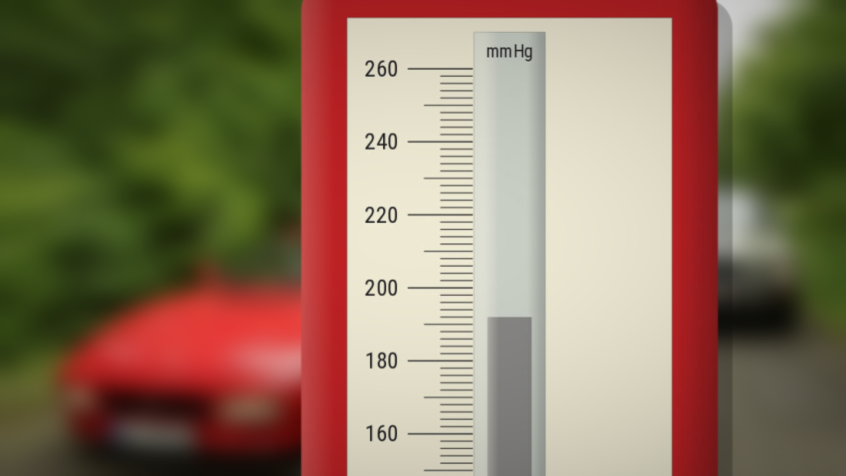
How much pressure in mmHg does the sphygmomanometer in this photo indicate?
192 mmHg
